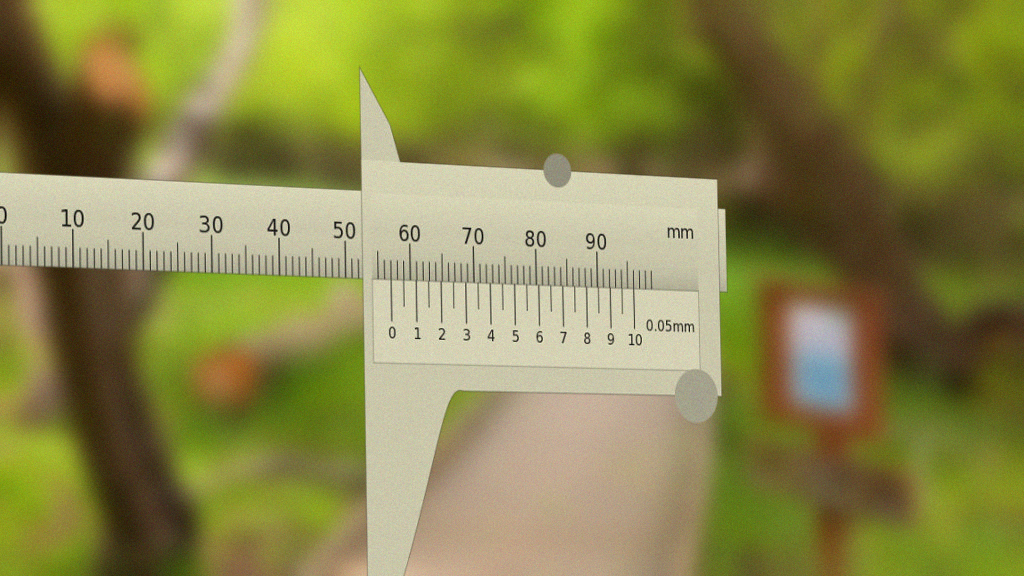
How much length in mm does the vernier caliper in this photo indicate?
57.0 mm
